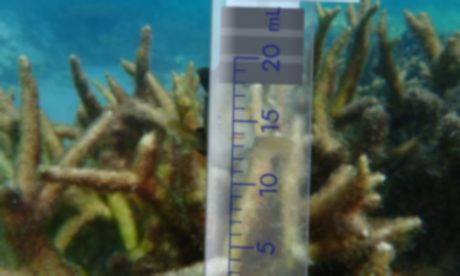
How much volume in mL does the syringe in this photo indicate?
18 mL
